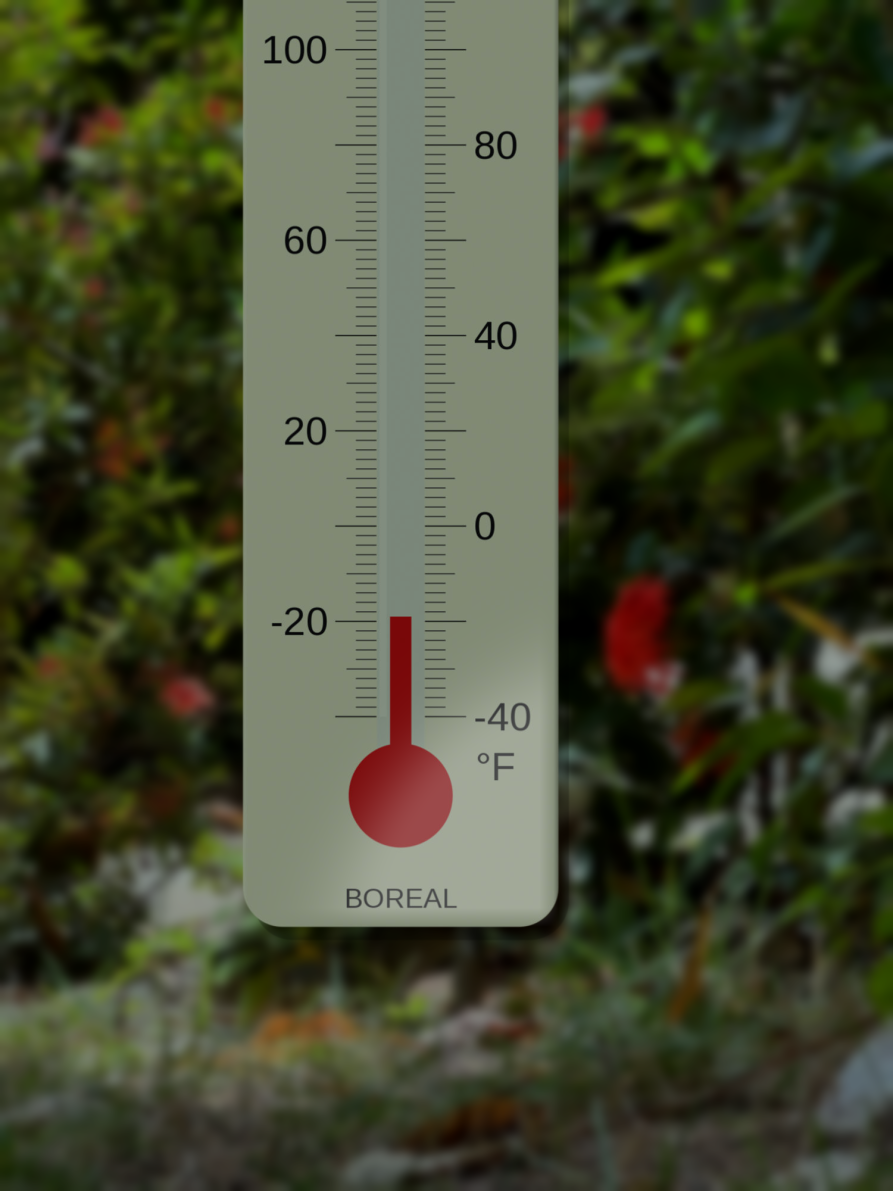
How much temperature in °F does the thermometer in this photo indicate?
-19 °F
